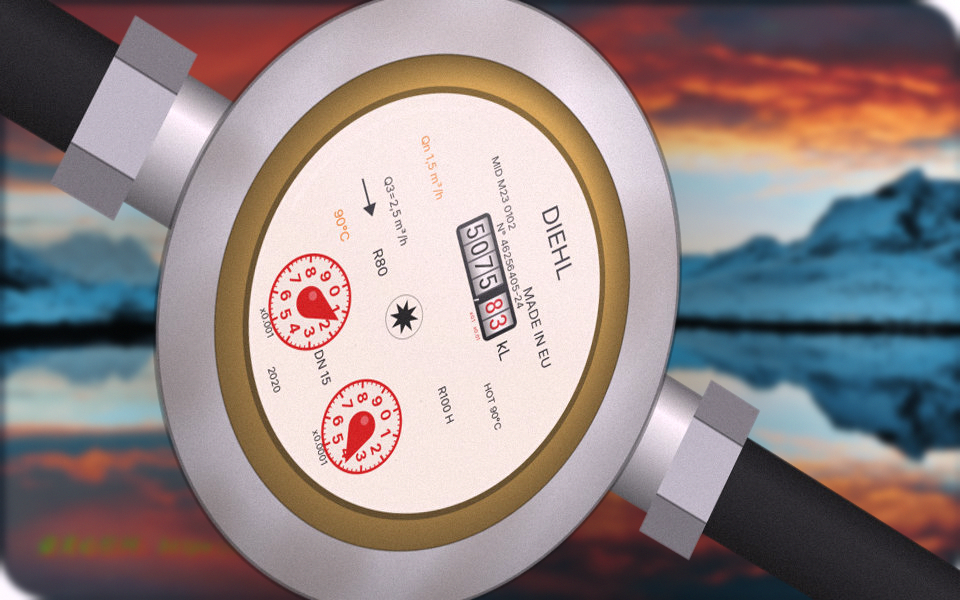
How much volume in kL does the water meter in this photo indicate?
5075.8313 kL
